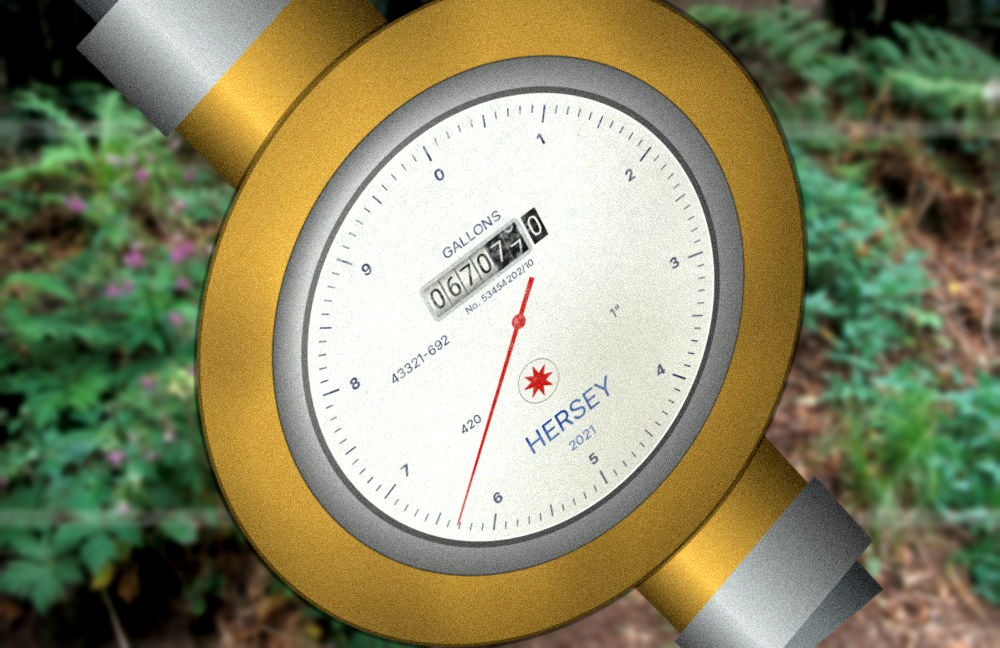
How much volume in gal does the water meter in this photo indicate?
670766.3 gal
